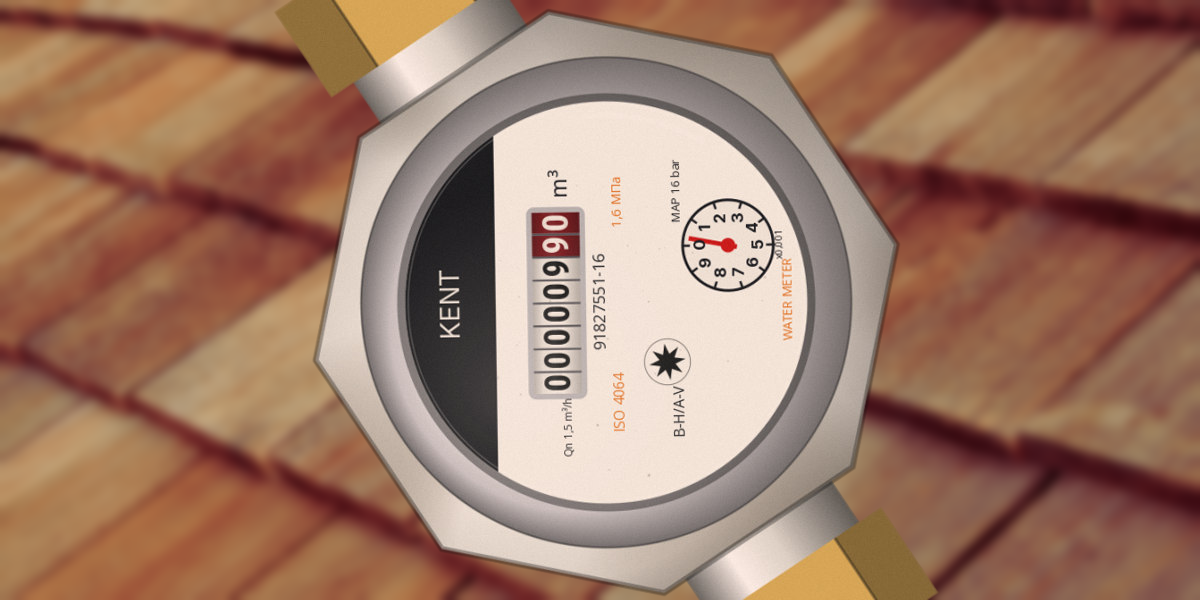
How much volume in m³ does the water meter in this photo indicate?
9.900 m³
